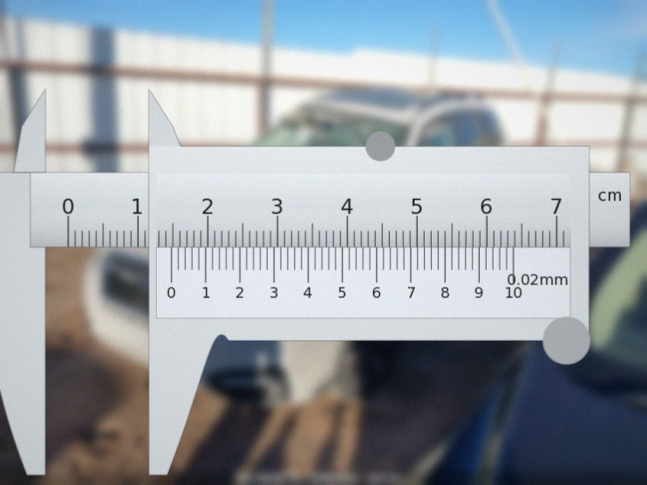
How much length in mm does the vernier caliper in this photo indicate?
14.8 mm
